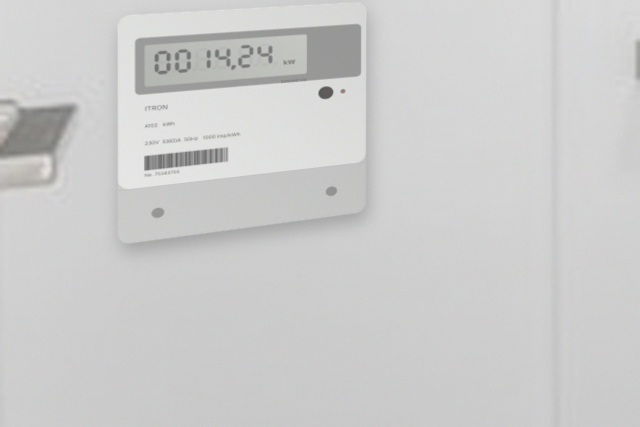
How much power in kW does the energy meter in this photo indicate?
14.24 kW
